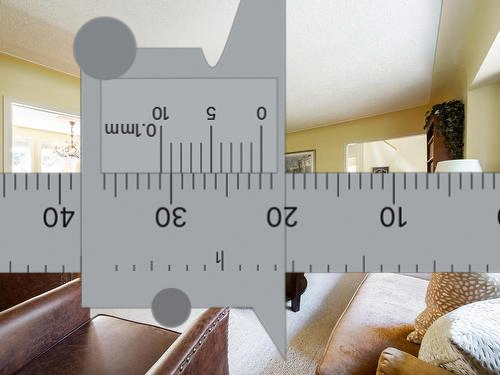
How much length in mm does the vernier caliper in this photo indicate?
21.9 mm
